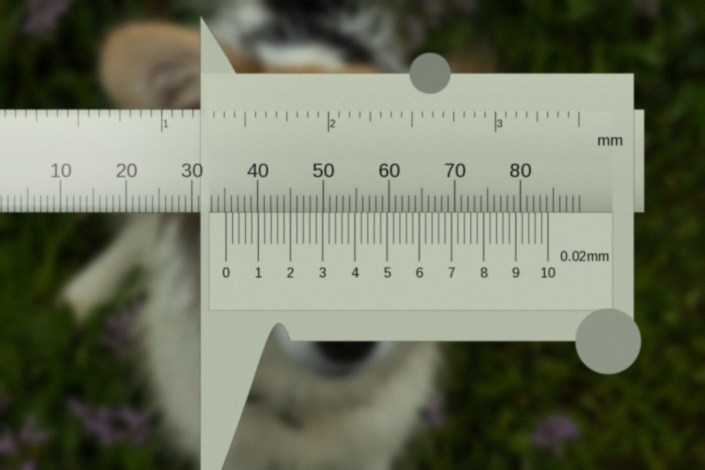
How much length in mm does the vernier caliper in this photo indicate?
35.2 mm
